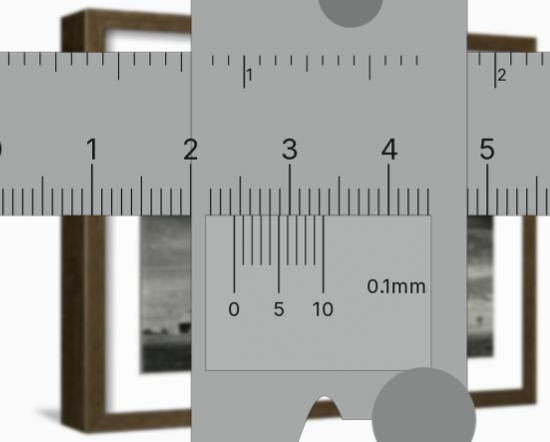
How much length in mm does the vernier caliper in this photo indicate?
24.4 mm
